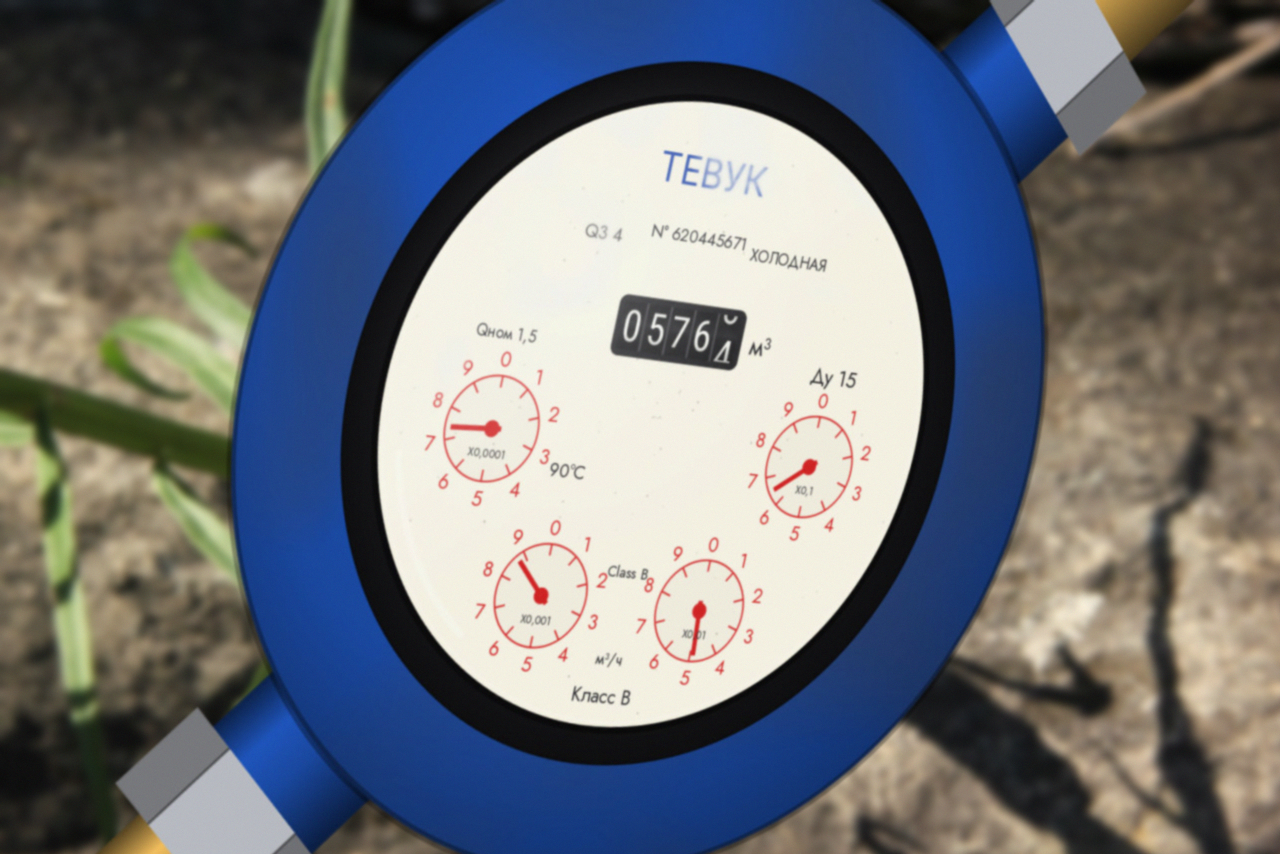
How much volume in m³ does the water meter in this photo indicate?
5763.6487 m³
